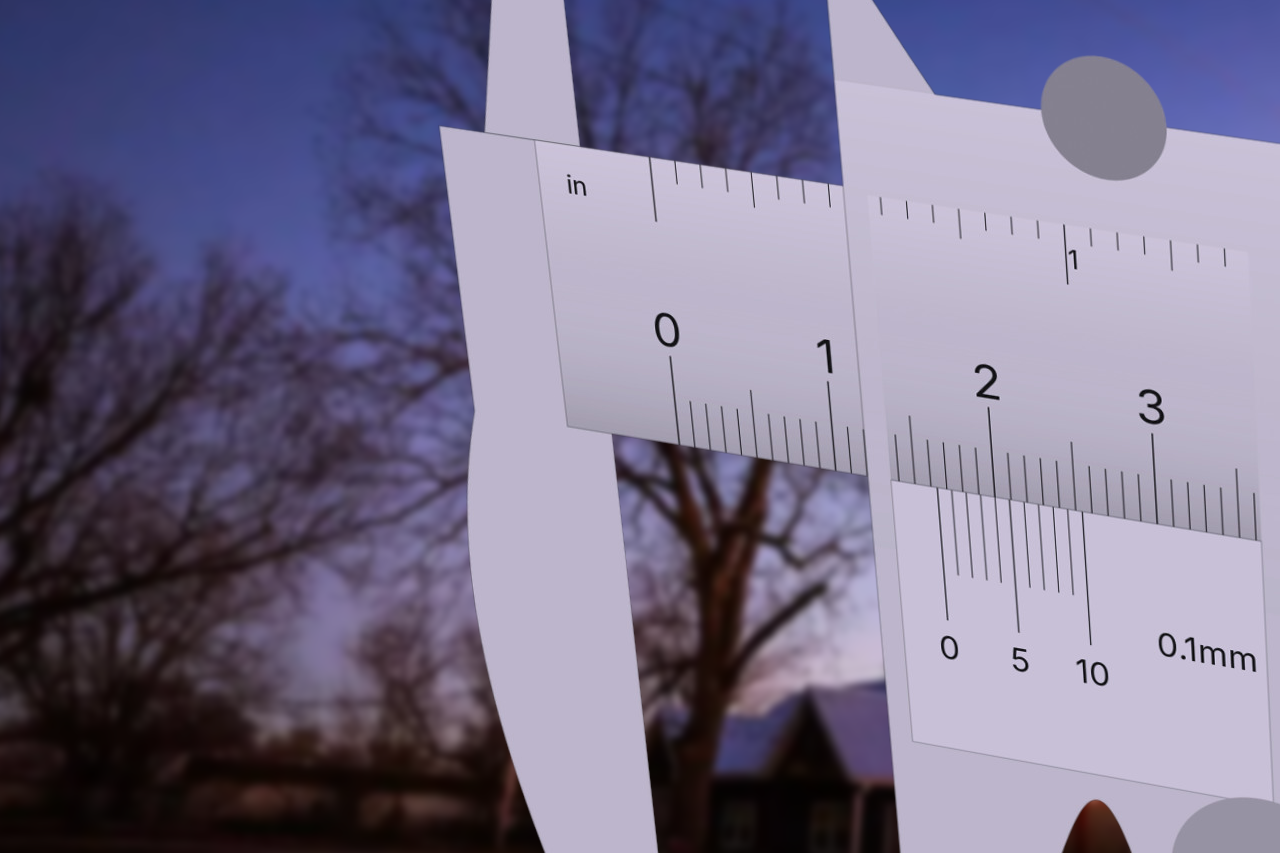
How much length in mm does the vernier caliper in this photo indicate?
16.4 mm
